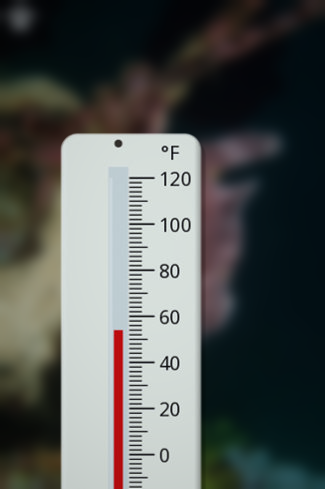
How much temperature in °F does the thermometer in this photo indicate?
54 °F
